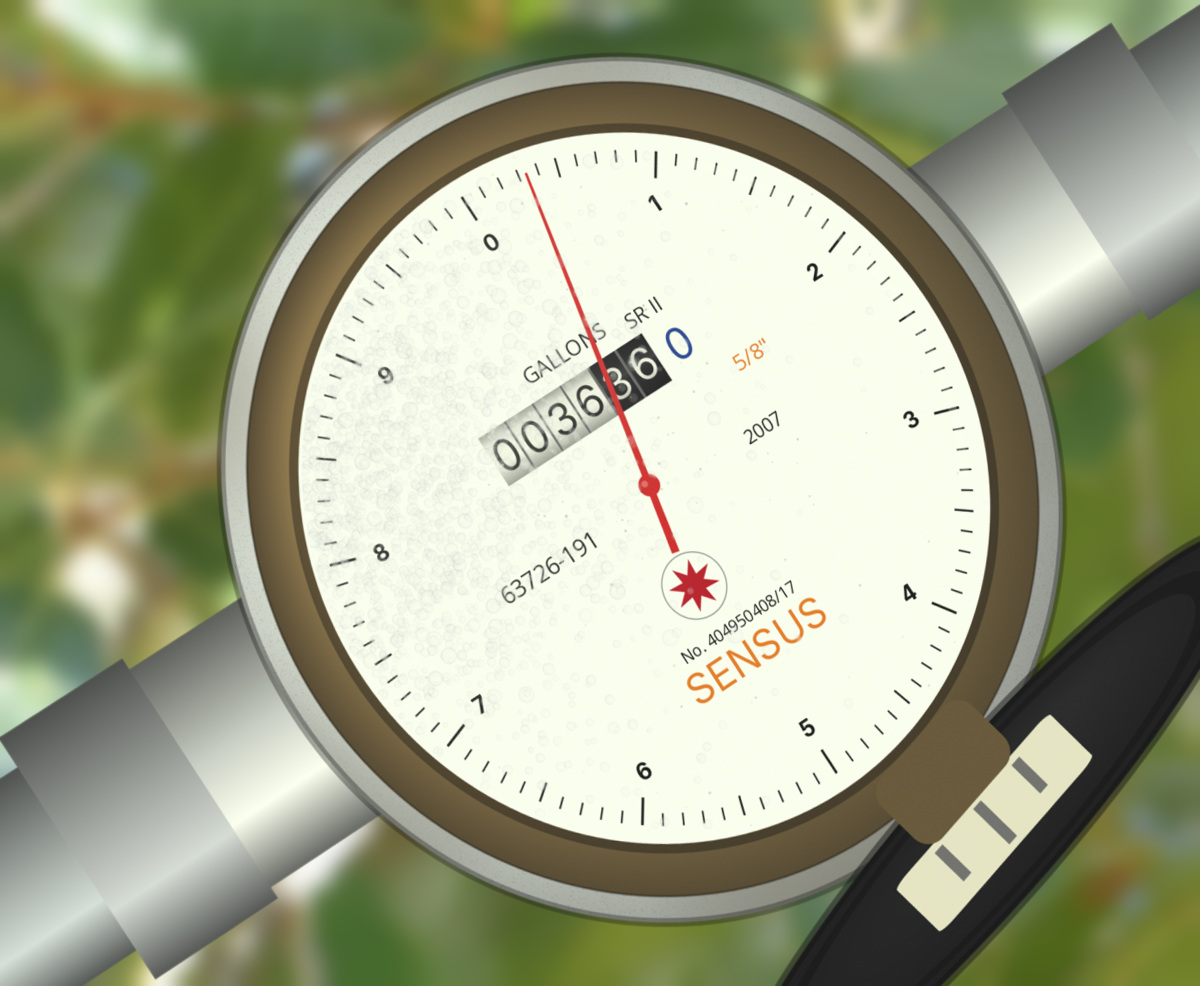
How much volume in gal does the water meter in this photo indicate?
36360.3 gal
